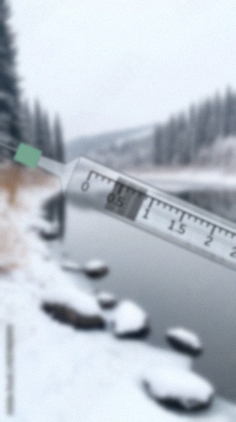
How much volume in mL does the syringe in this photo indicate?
0.4 mL
